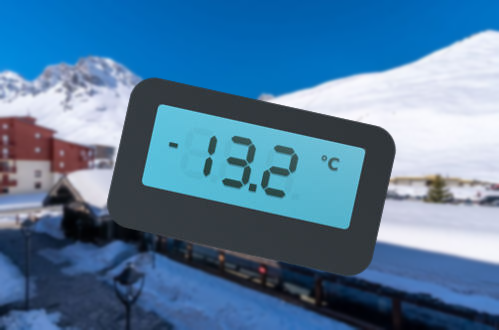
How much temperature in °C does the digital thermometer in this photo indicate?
-13.2 °C
